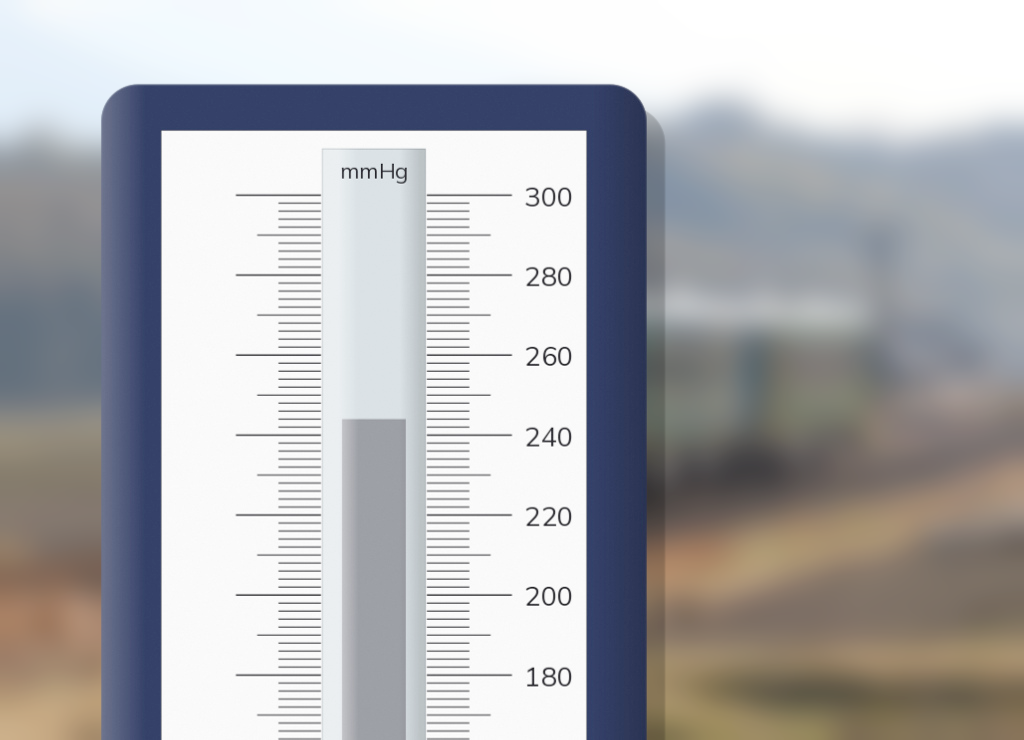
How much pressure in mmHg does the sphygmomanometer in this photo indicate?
244 mmHg
